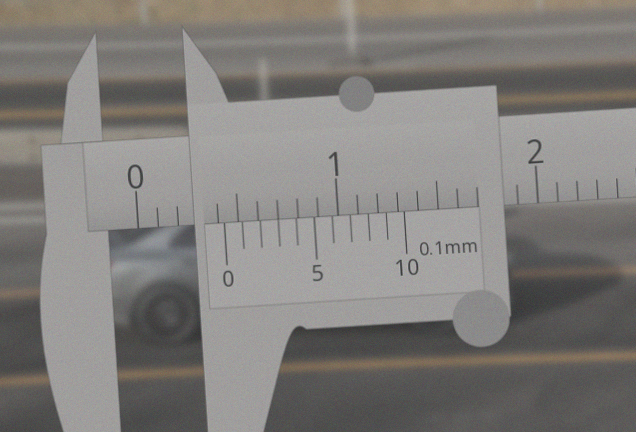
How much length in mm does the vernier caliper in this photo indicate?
4.3 mm
